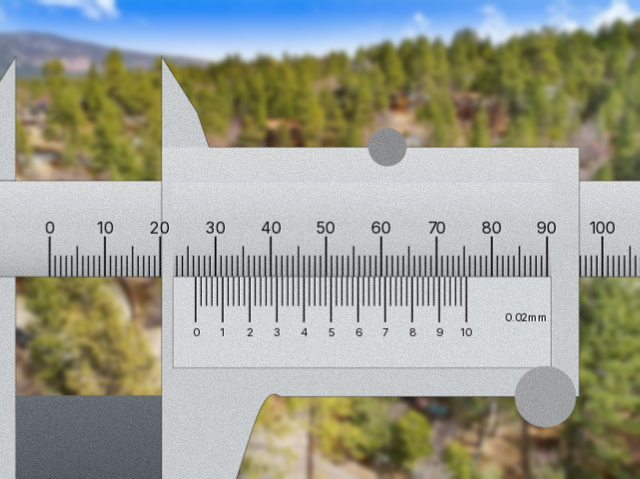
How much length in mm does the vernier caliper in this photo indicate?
26.4 mm
